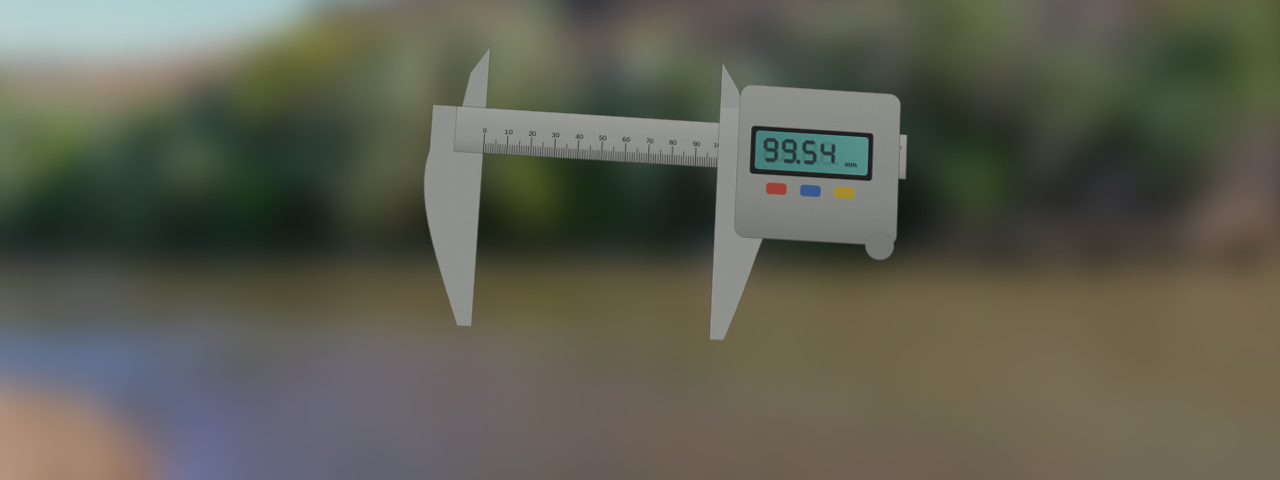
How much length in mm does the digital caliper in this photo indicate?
99.54 mm
